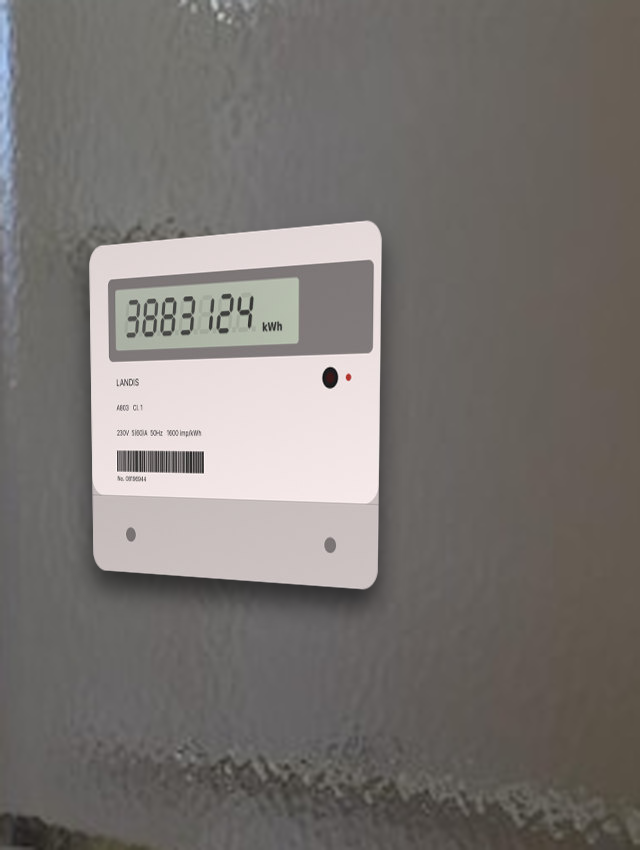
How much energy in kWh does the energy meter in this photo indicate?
3883124 kWh
